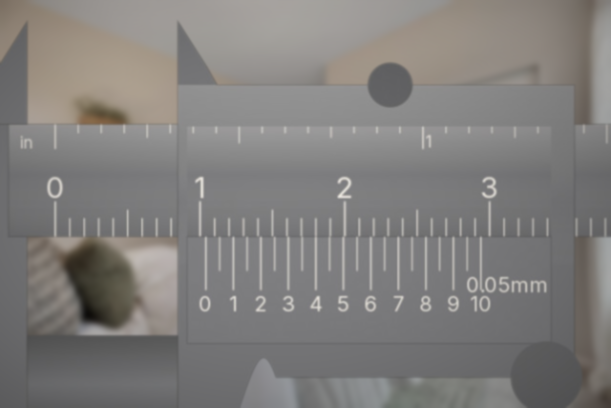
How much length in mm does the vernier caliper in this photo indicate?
10.4 mm
